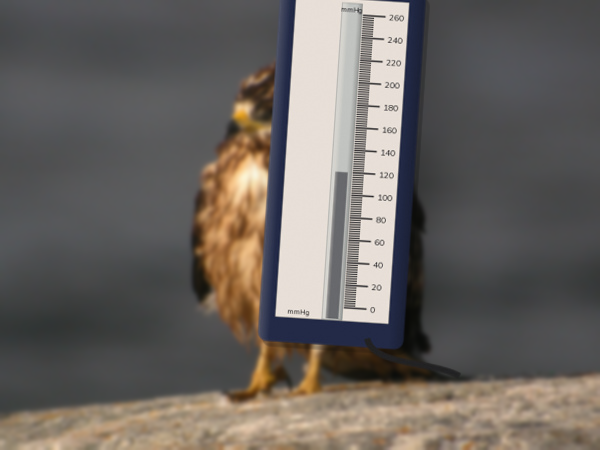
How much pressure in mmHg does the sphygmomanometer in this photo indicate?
120 mmHg
